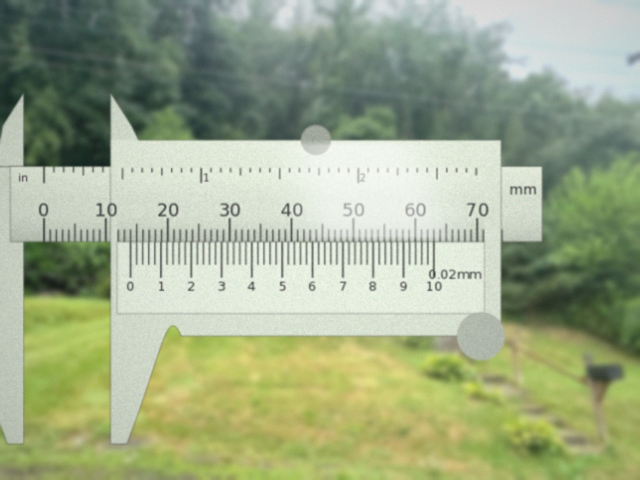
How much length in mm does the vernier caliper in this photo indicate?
14.0 mm
